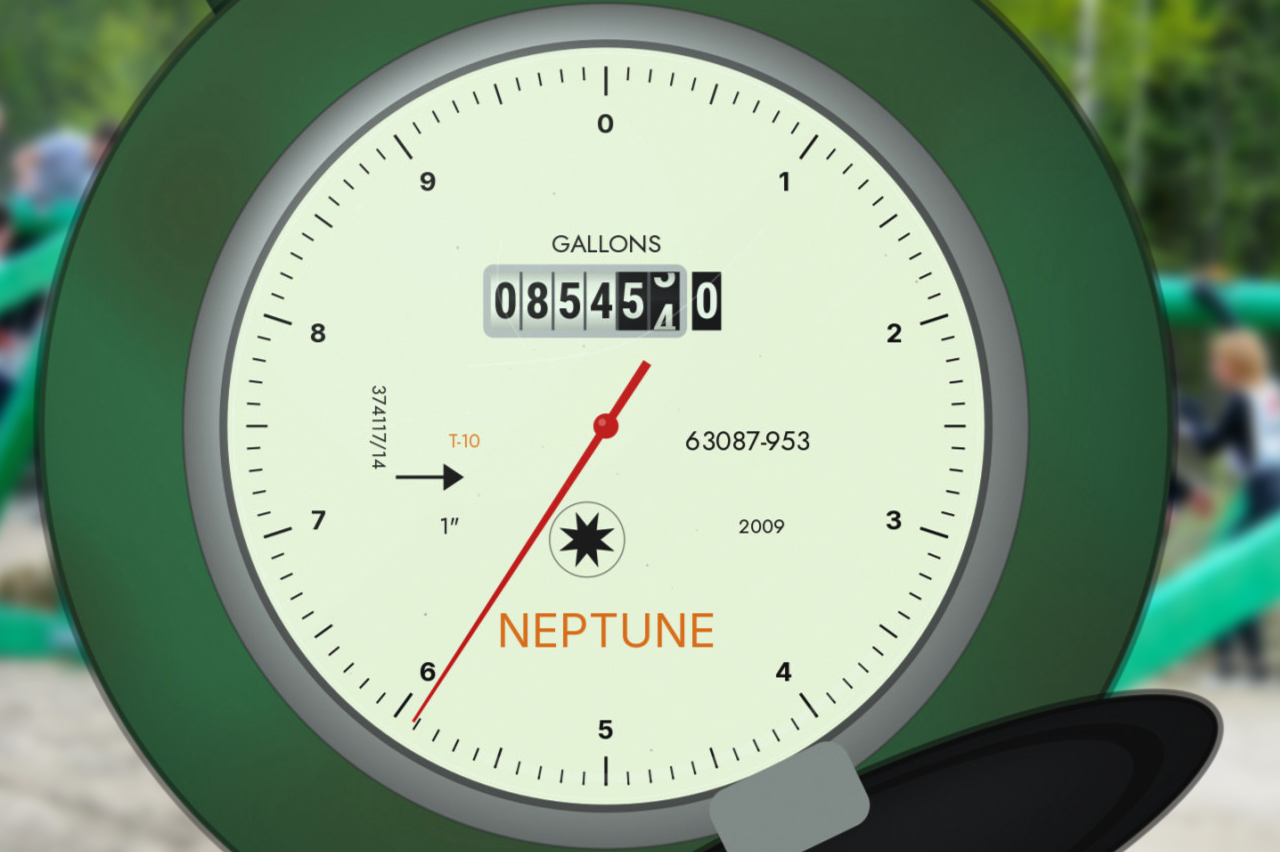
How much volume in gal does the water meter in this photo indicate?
854535.9 gal
